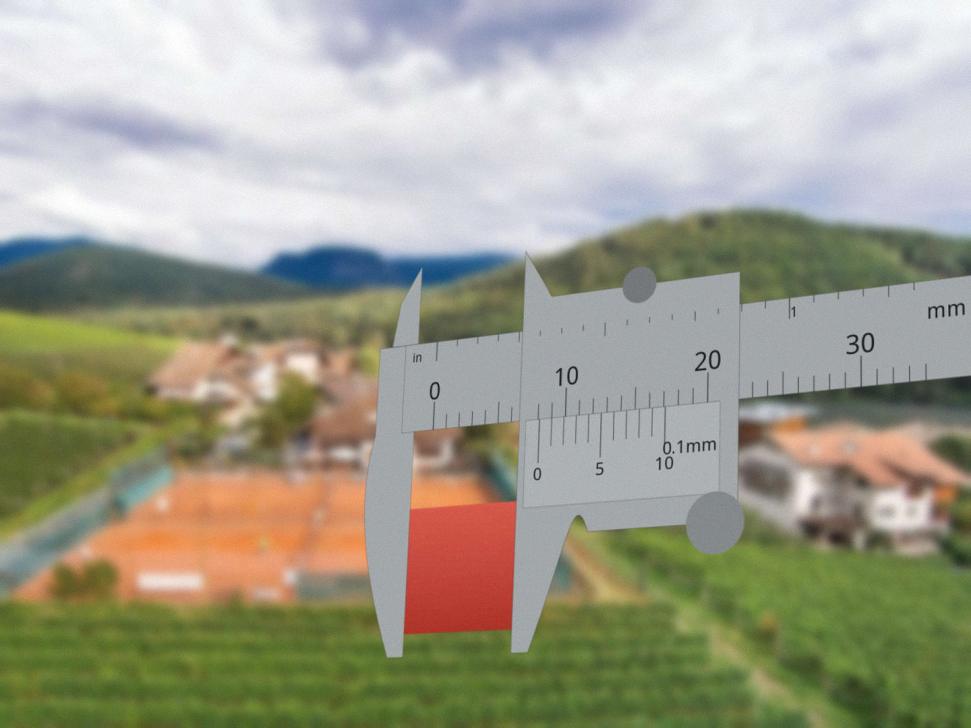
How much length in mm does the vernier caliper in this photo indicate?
8.1 mm
